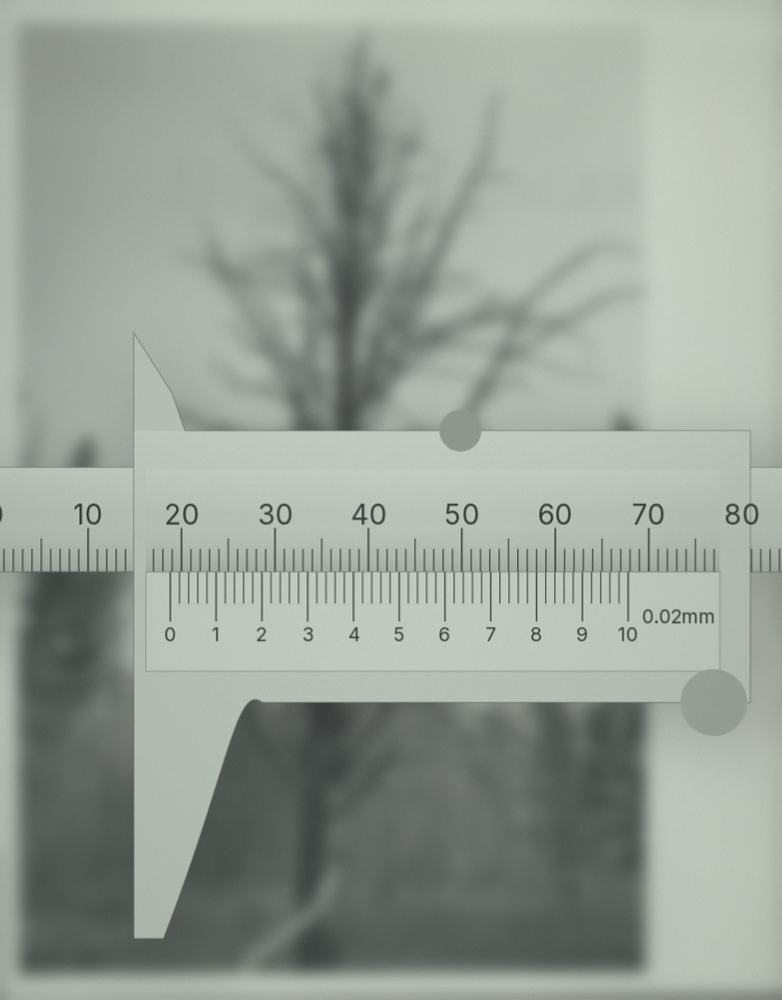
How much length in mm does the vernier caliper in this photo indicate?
18.8 mm
